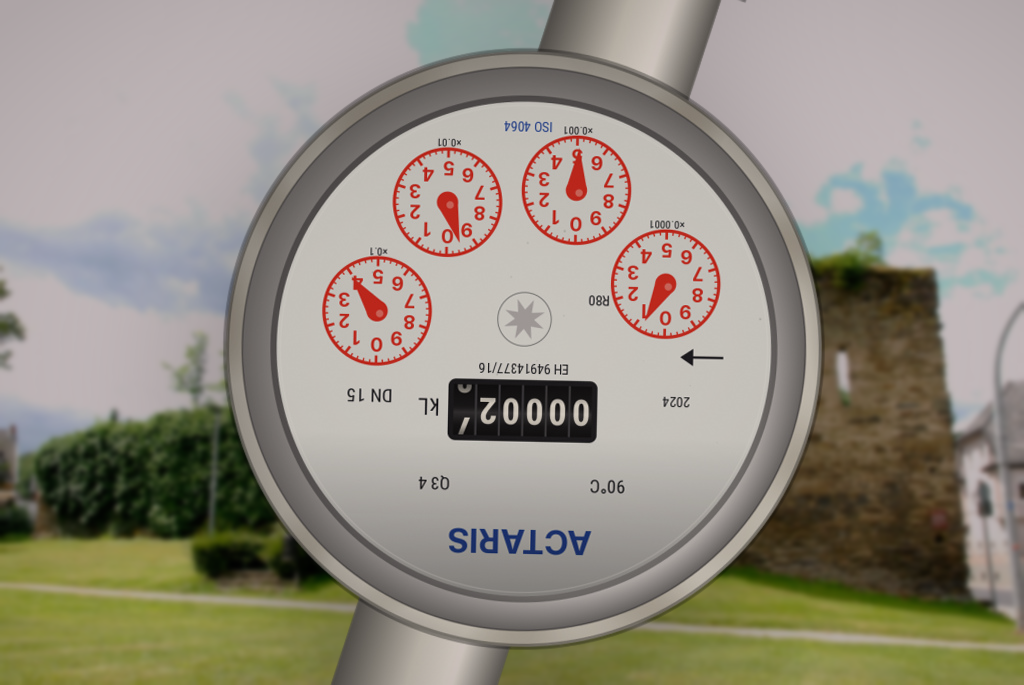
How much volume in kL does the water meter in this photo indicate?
27.3950 kL
